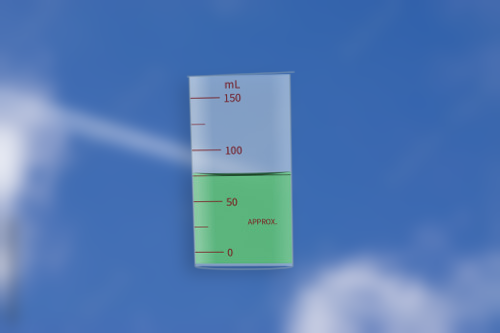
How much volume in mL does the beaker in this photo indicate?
75 mL
